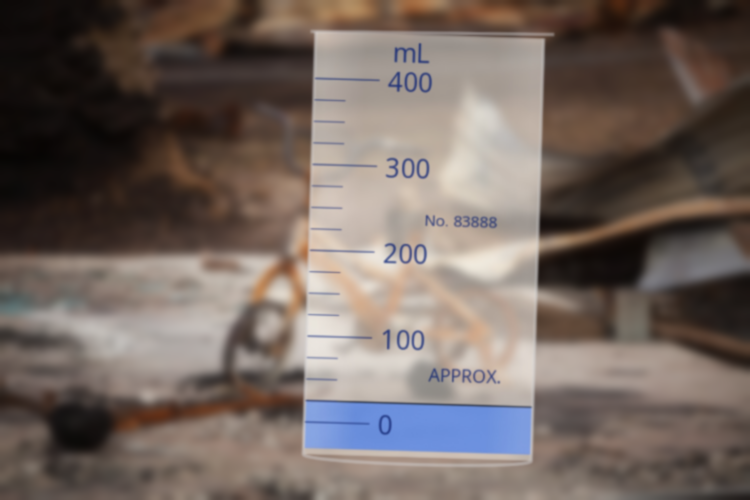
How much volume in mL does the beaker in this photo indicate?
25 mL
